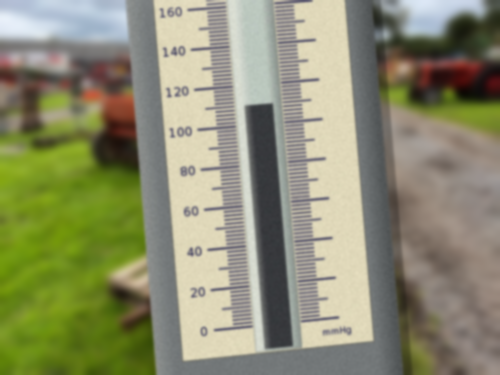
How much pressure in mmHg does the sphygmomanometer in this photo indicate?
110 mmHg
